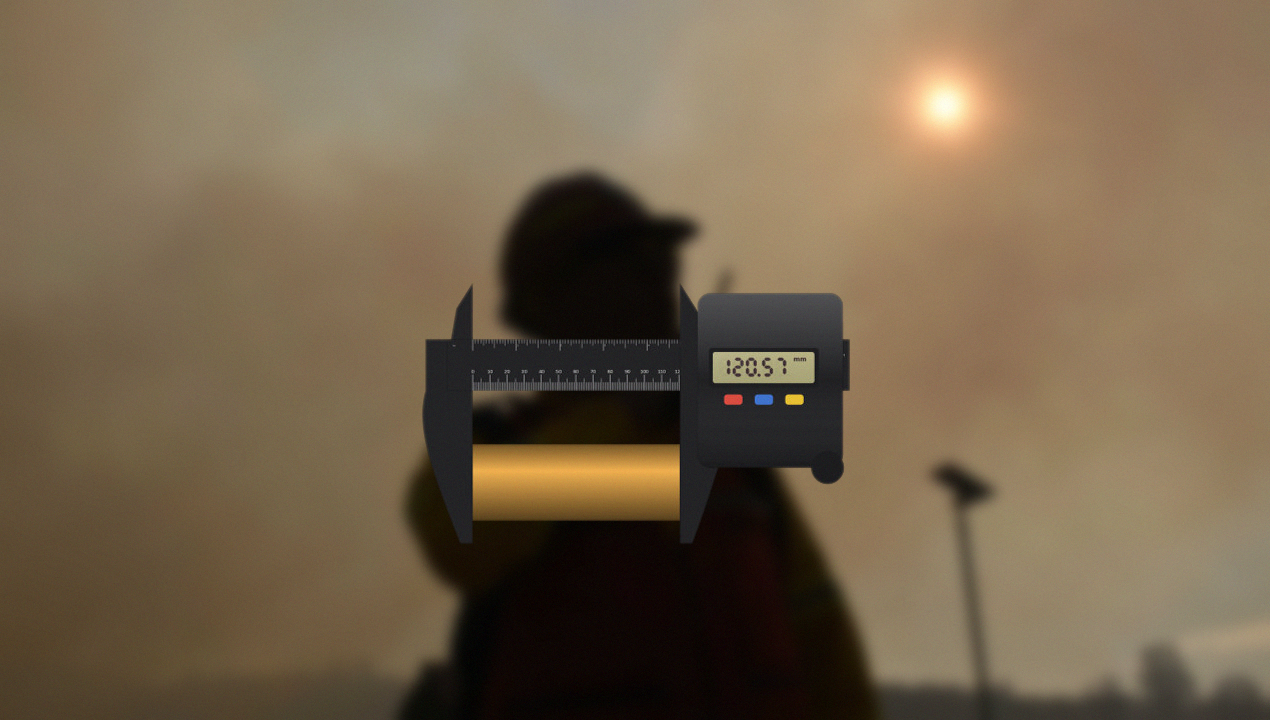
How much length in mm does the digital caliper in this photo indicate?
120.57 mm
